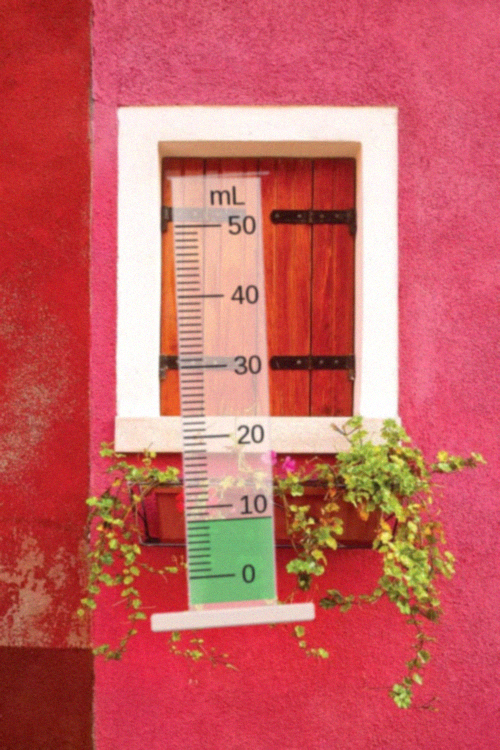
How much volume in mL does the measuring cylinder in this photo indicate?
8 mL
